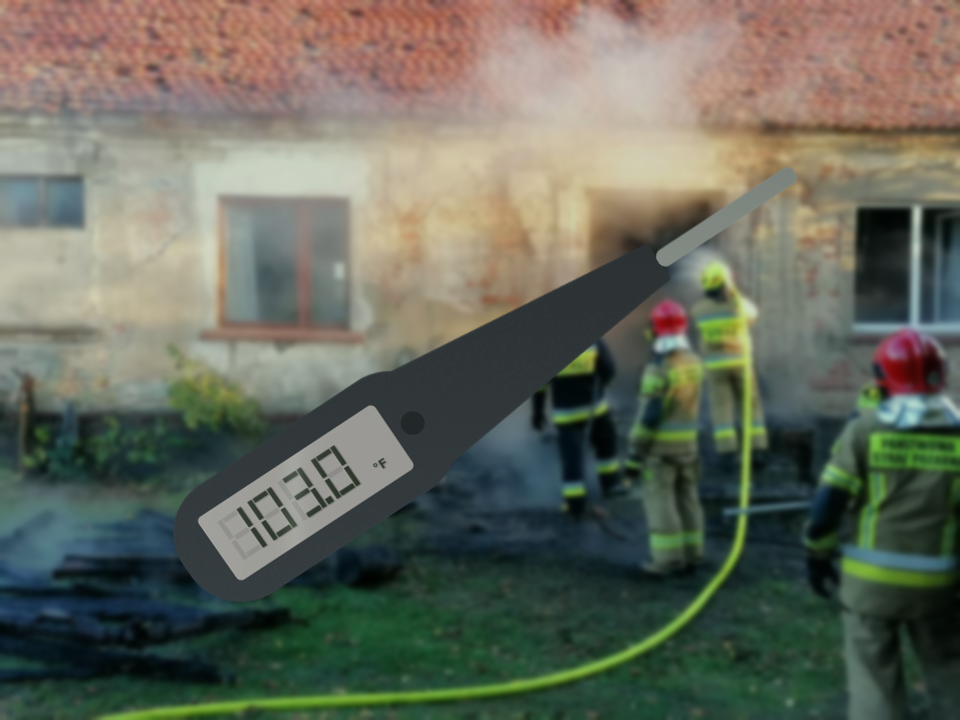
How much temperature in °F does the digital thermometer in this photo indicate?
103.0 °F
